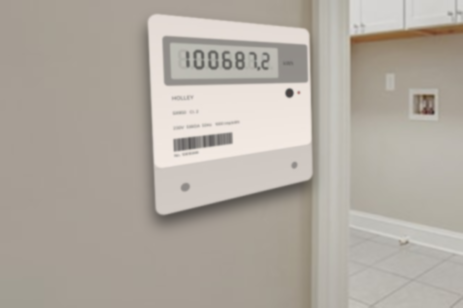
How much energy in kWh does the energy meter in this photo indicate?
100687.2 kWh
